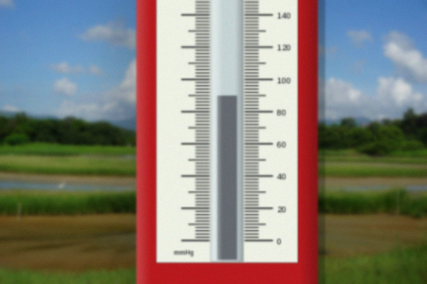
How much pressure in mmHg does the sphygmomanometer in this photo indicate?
90 mmHg
